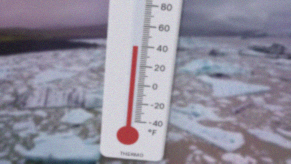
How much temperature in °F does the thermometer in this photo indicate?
40 °F
